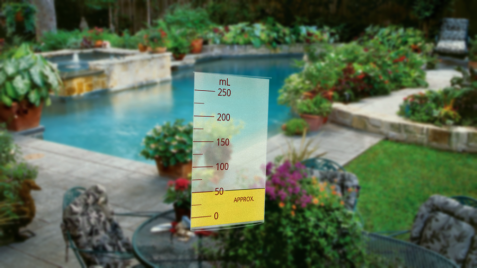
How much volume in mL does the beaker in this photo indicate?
50 mL
